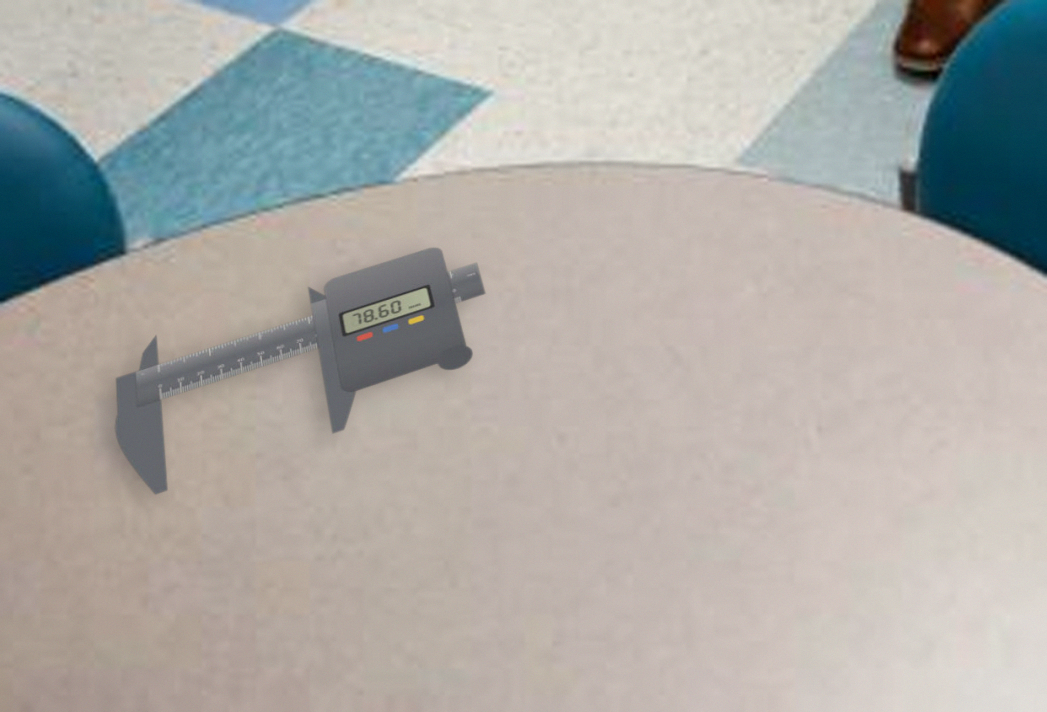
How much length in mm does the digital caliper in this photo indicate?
78.60 mm
